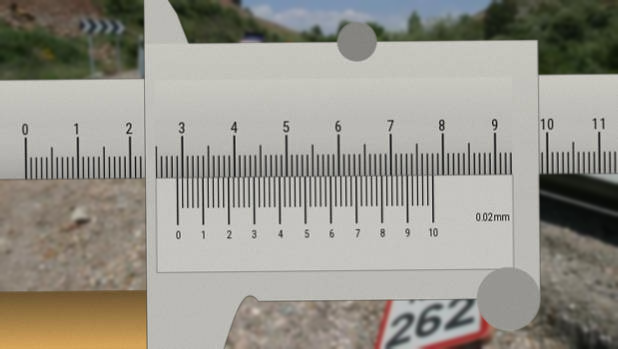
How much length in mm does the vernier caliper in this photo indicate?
29.0 mm
